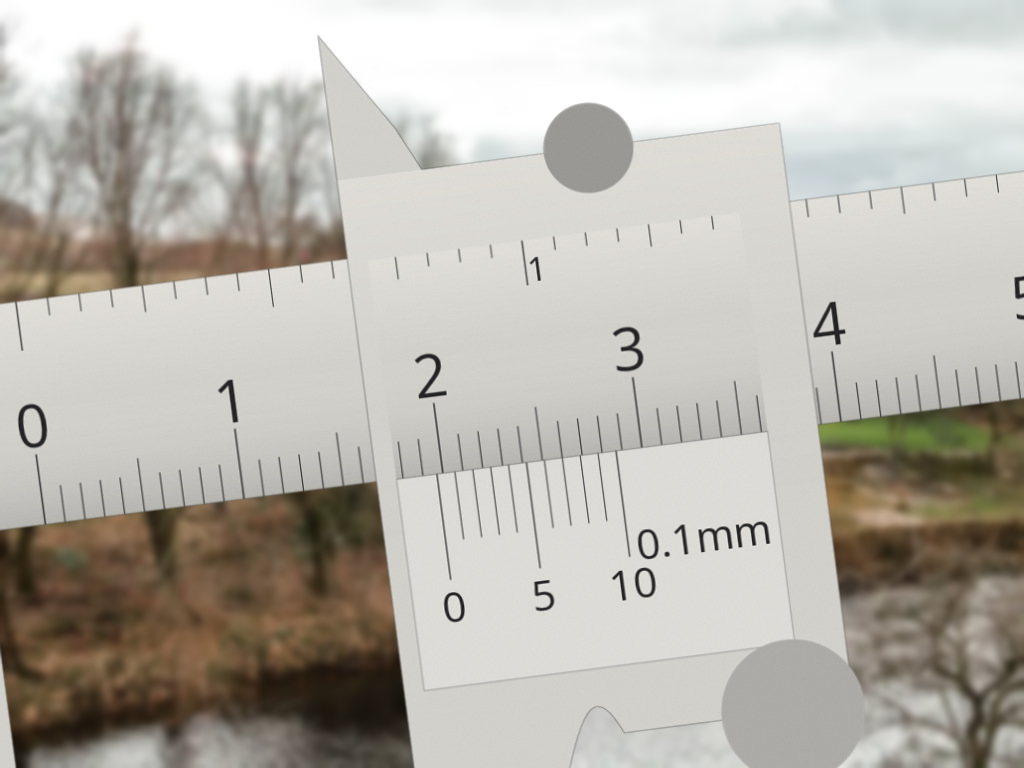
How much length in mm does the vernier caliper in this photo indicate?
19.7 mm
